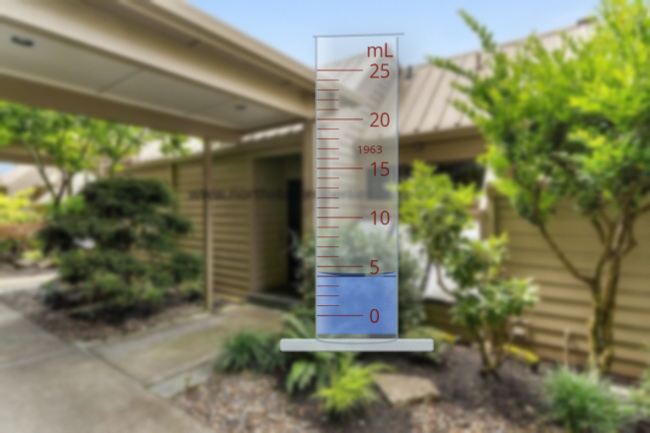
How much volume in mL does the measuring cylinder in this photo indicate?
4 mL
